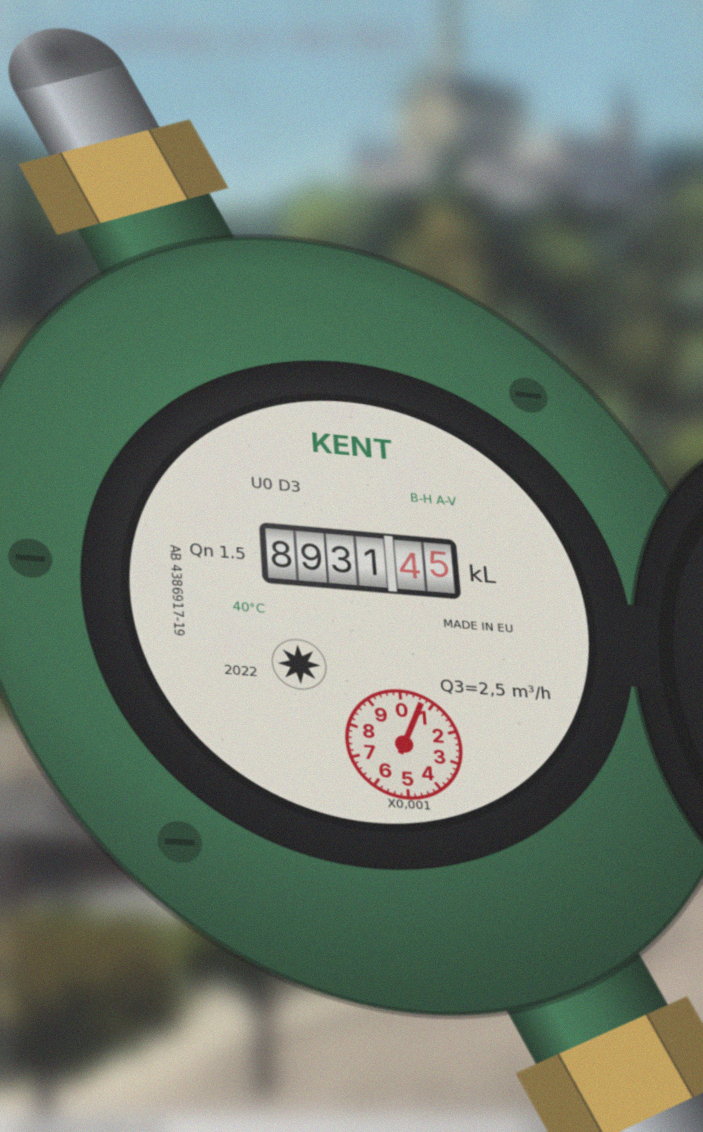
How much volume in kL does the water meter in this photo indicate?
8931.450 kL
